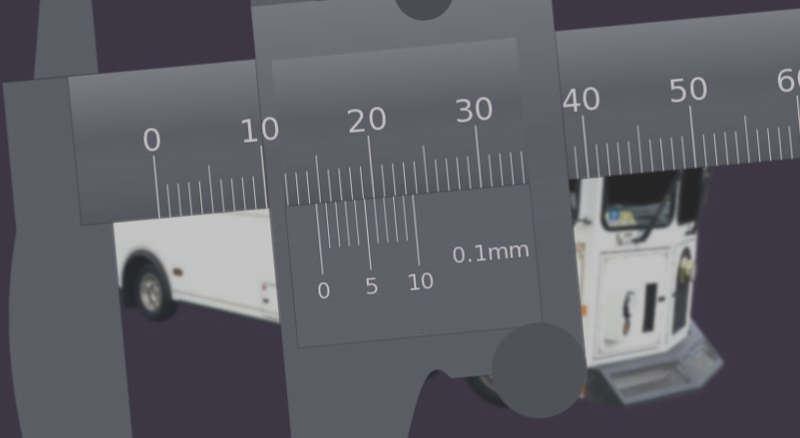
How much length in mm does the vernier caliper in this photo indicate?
14.6 mm
